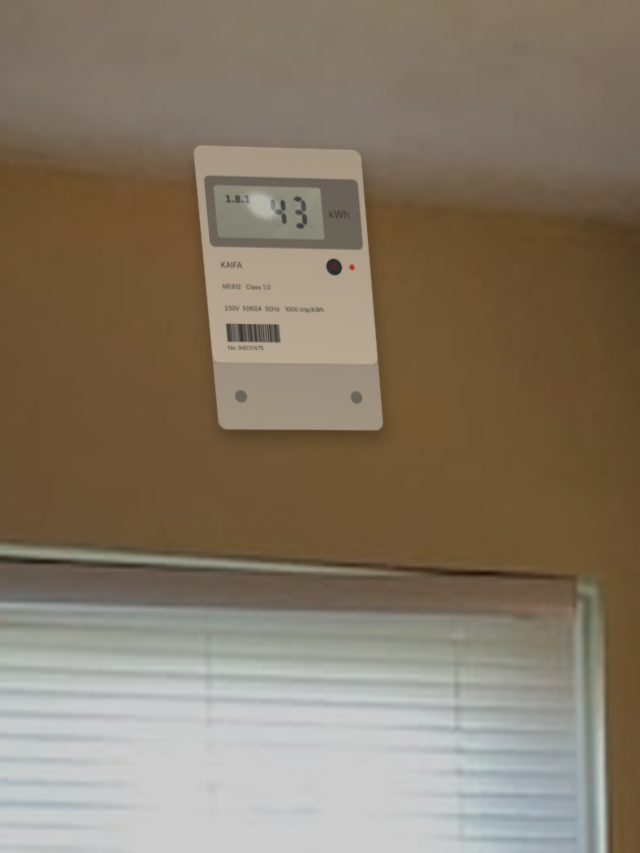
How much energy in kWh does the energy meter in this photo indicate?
43 kWh
